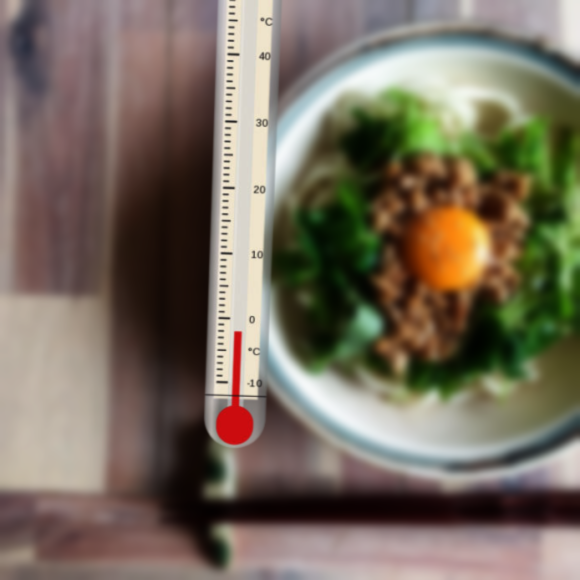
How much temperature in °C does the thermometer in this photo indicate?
-2 °C
